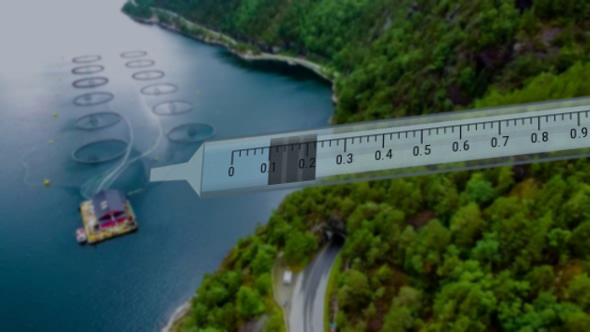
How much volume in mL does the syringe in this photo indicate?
0.1 mL
